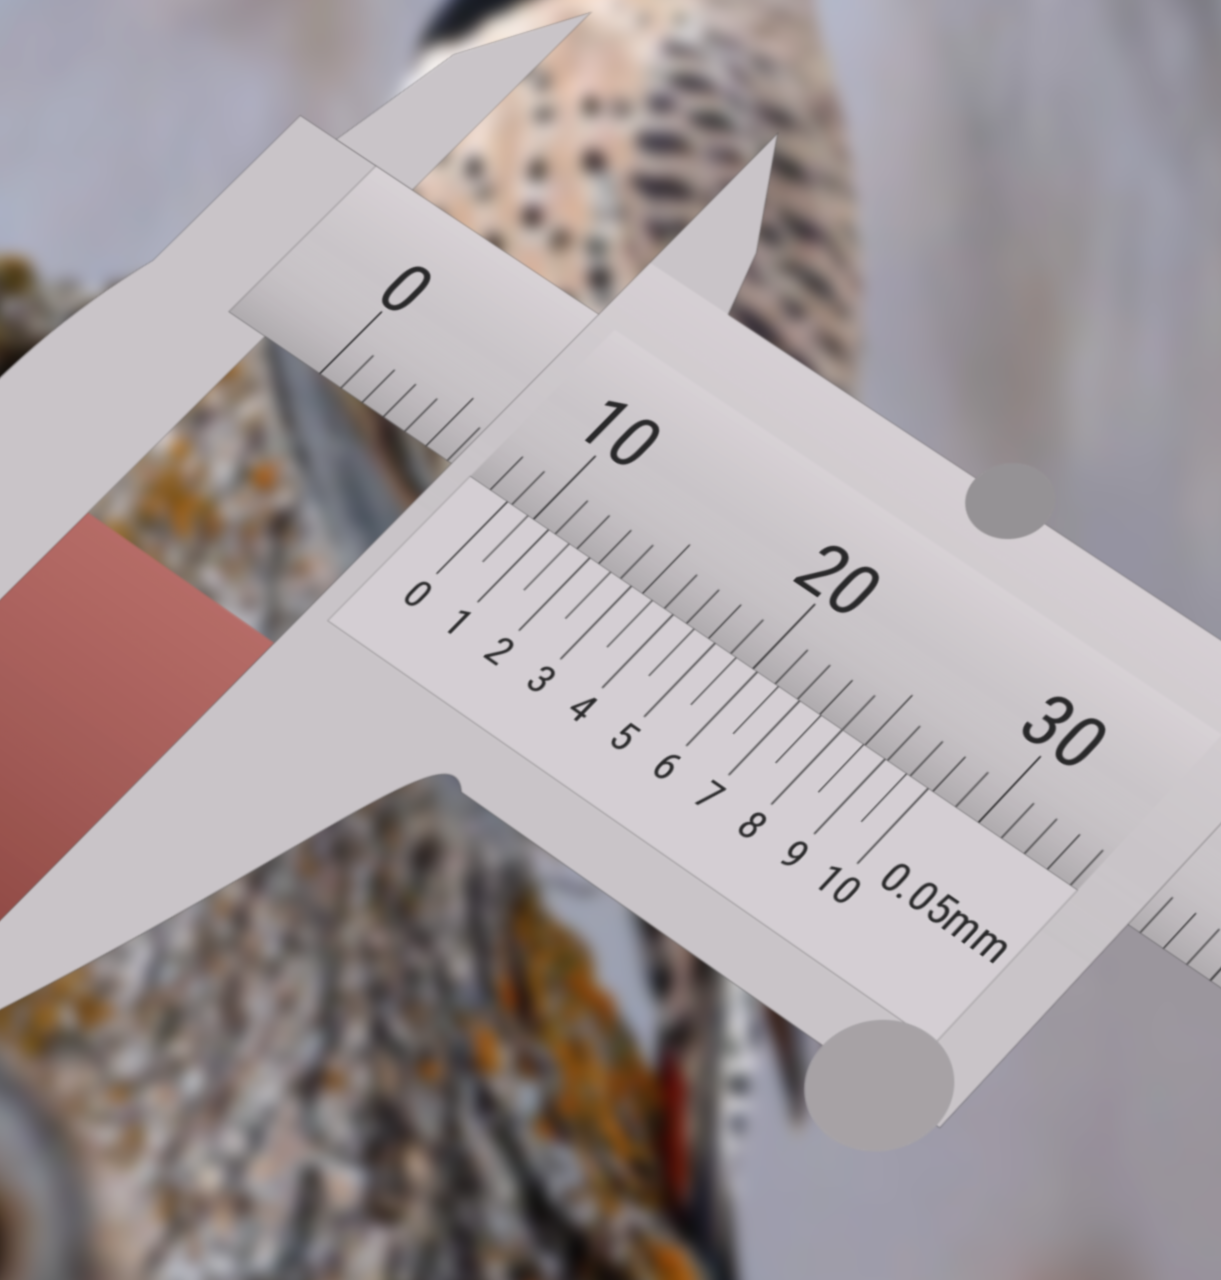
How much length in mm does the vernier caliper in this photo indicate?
8.8 mm
